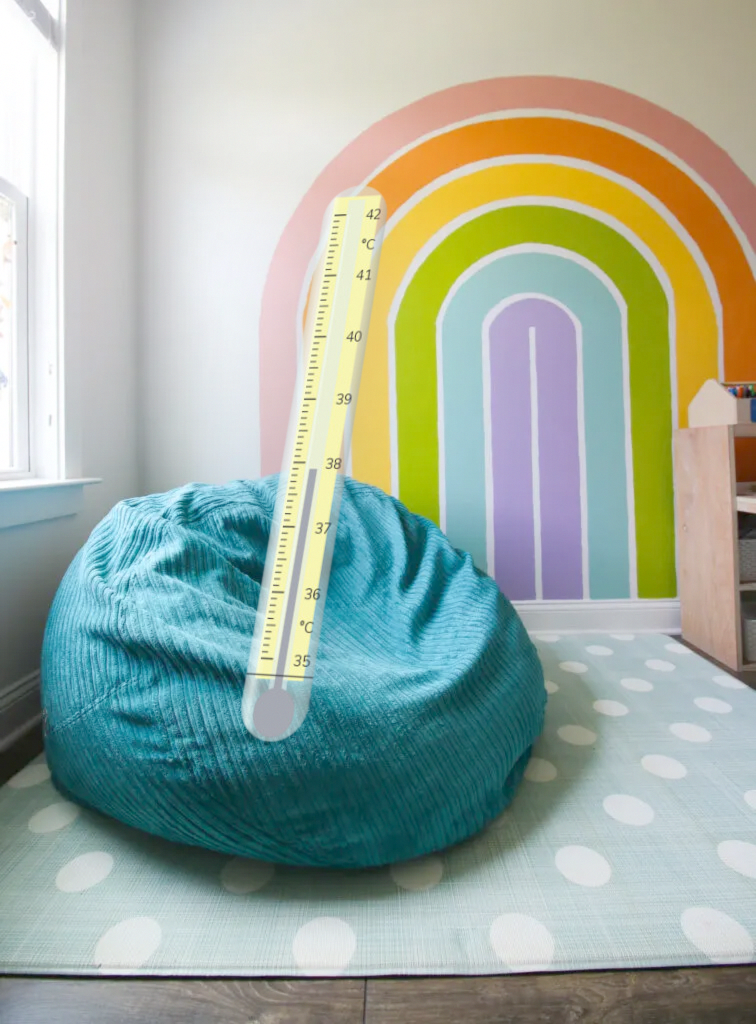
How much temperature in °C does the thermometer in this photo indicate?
37.9 °C
